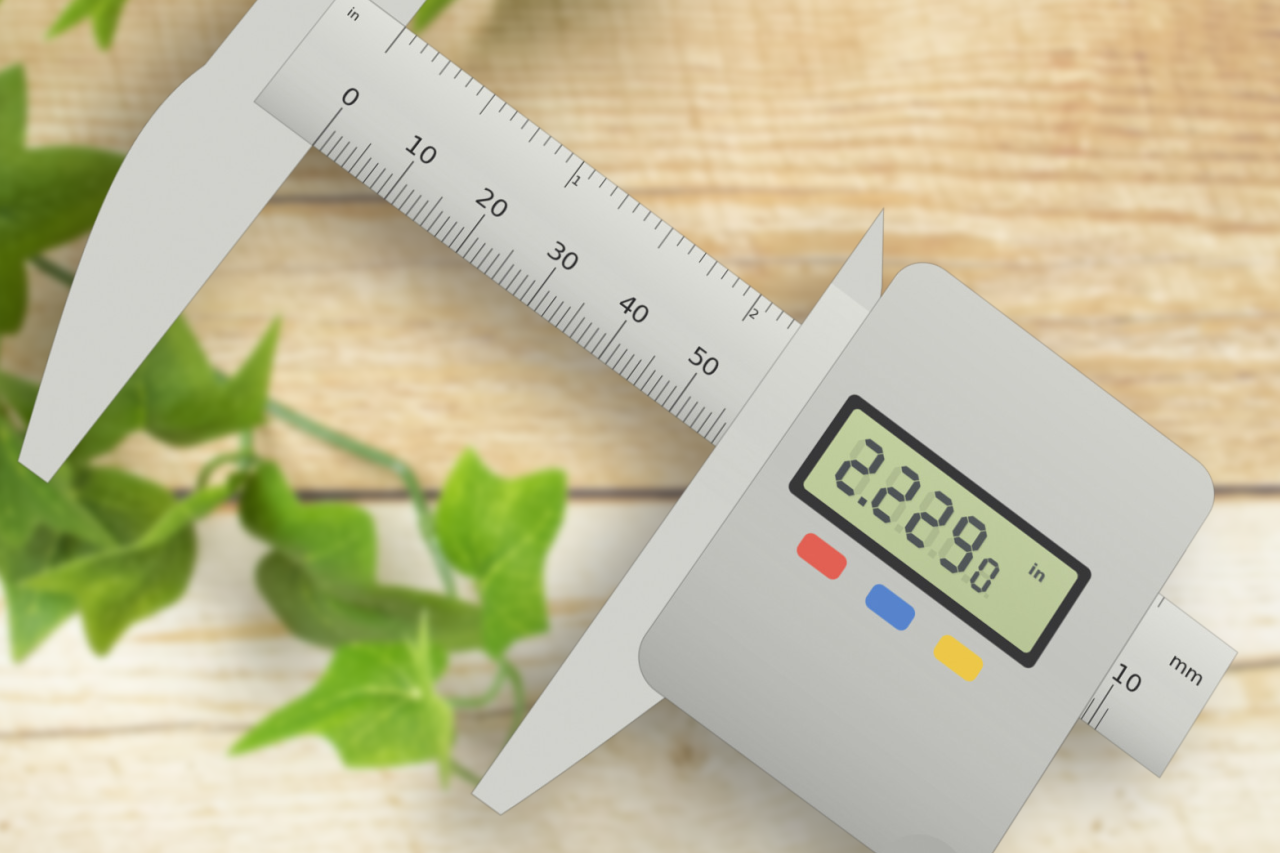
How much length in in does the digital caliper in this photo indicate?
2.2290 in
